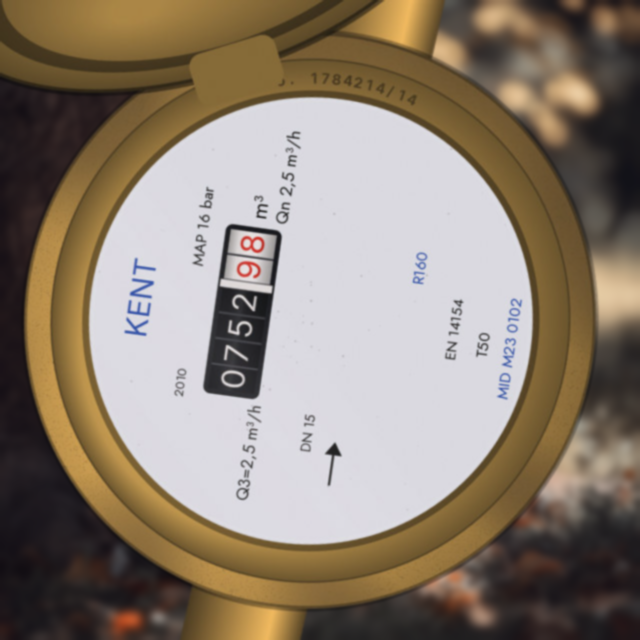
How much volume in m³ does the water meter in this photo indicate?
752.98 m³
